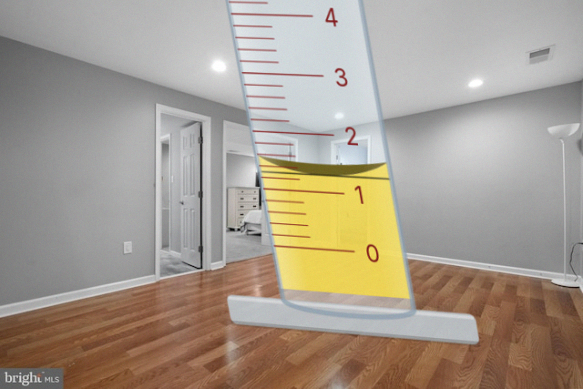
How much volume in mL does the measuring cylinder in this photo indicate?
1.3 mL
